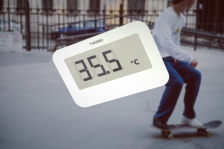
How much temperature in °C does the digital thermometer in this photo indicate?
35.5 °C
